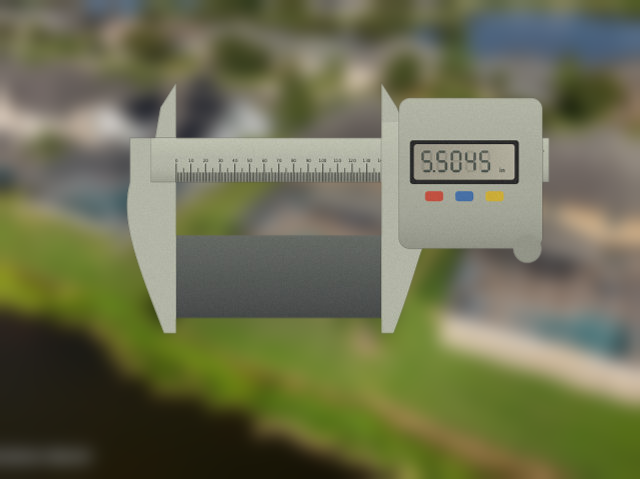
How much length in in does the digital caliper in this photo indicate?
5.5045 in
